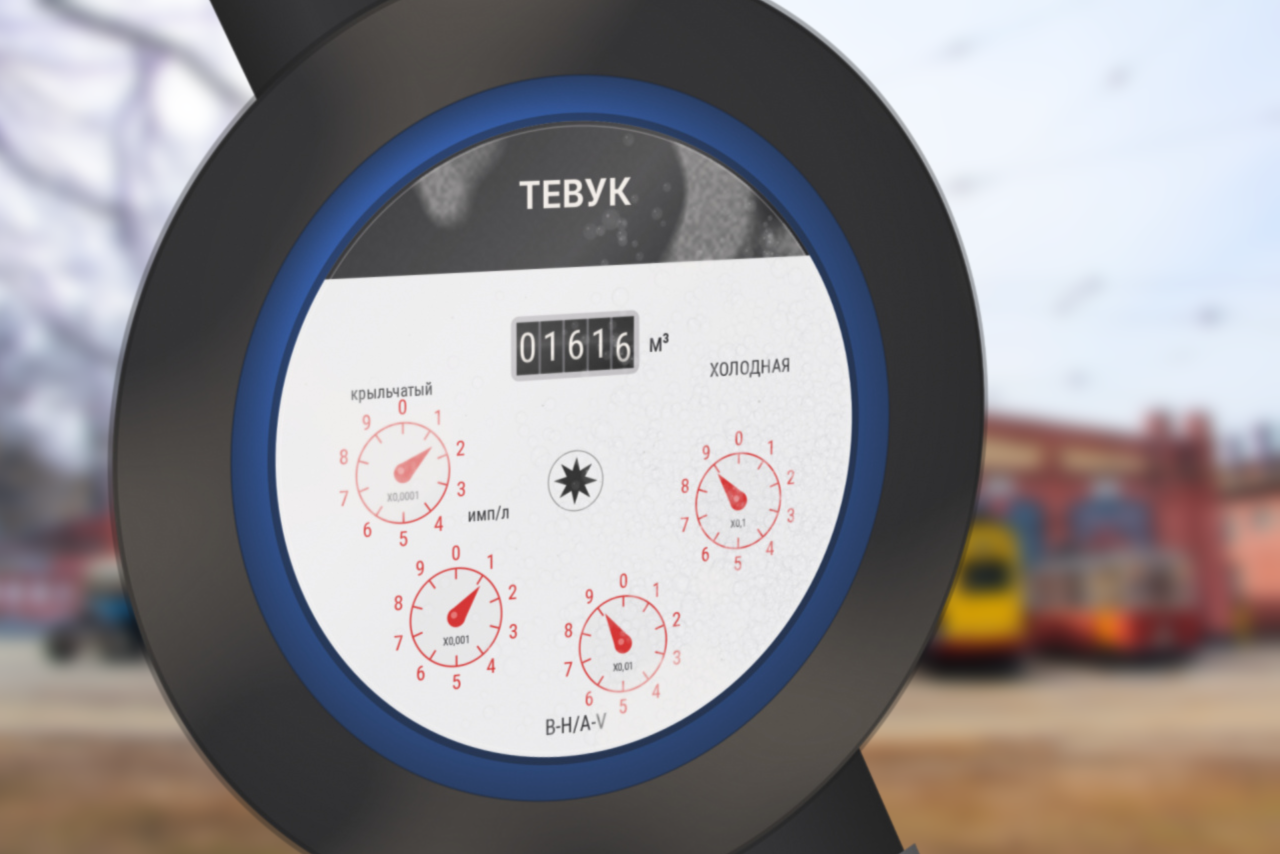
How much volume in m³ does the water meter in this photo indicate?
1615.8911 m³
